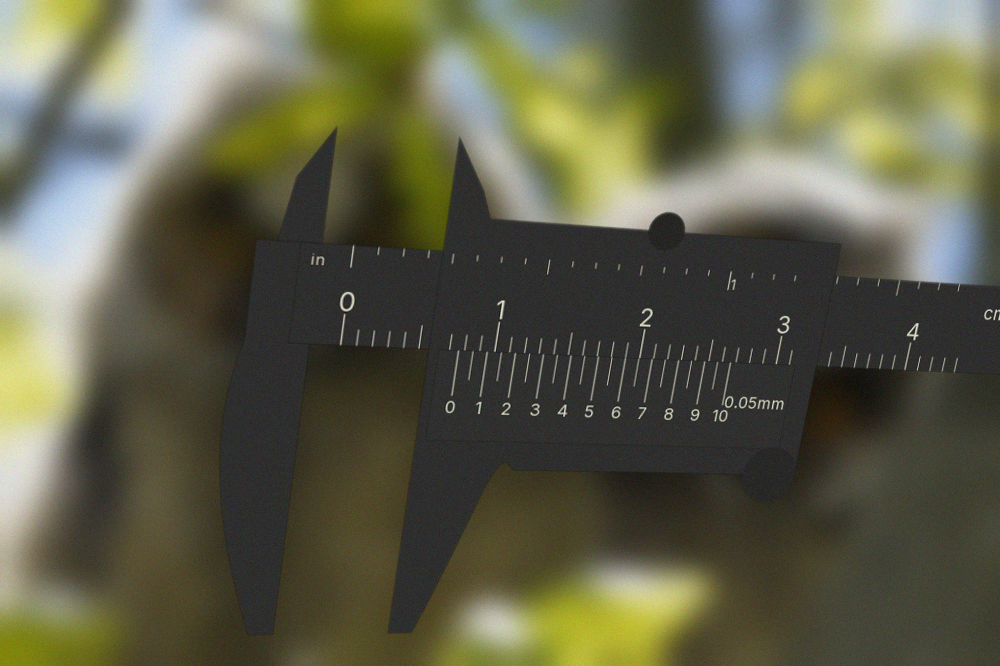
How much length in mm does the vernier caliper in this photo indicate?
7.6 mm
